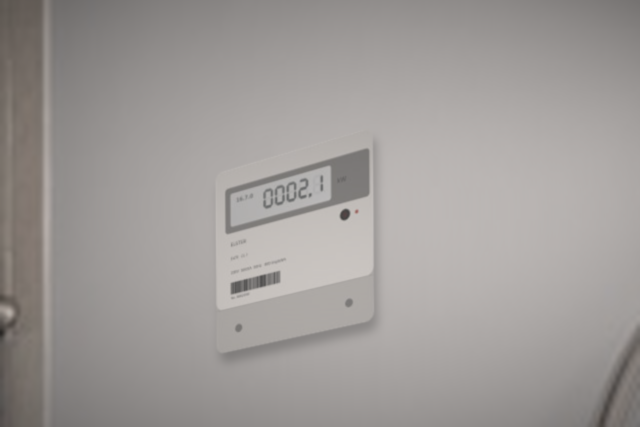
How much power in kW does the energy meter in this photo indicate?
2.1 kW
